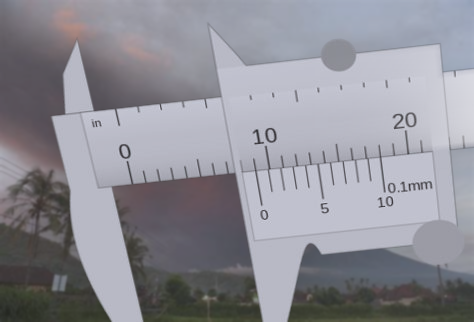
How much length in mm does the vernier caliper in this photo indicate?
9.0 mm
